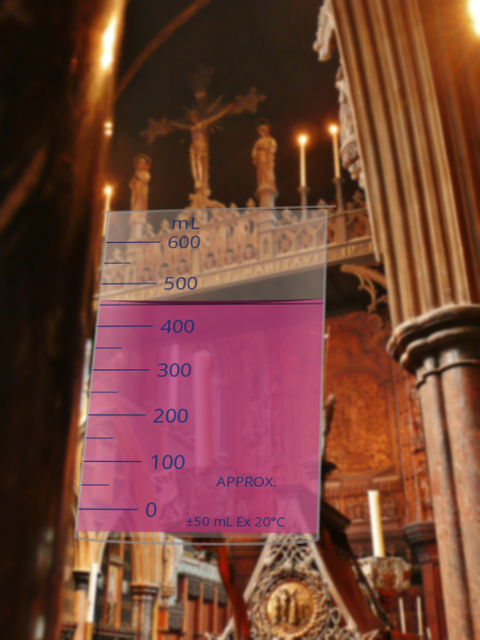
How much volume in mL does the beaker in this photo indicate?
450 mL
